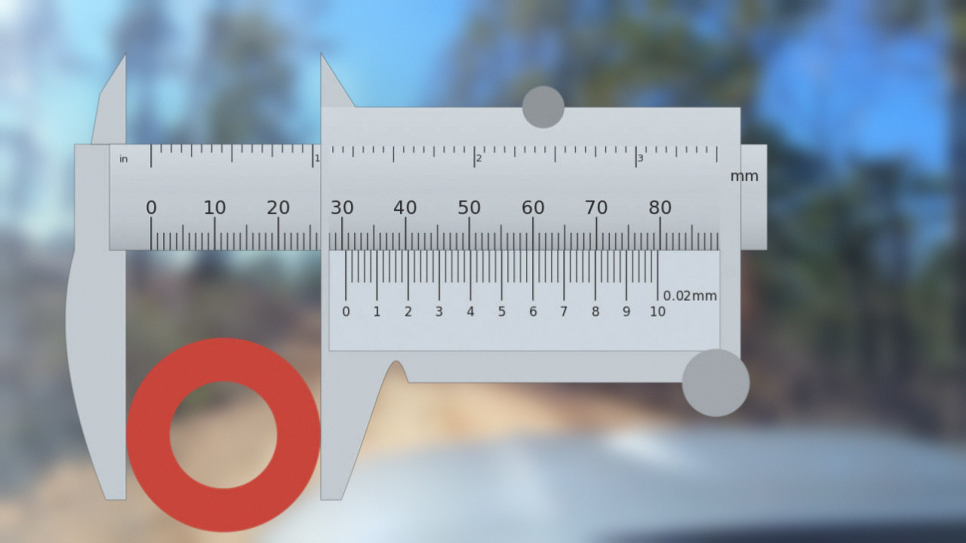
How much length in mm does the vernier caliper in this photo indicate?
30.6 mm
